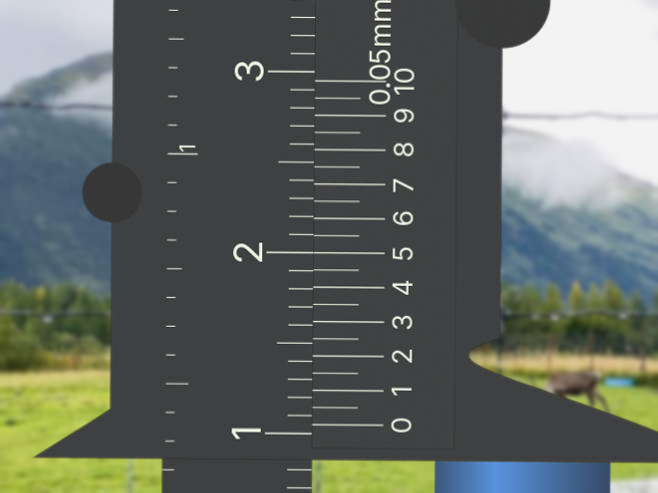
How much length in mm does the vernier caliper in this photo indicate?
10.5 mm
